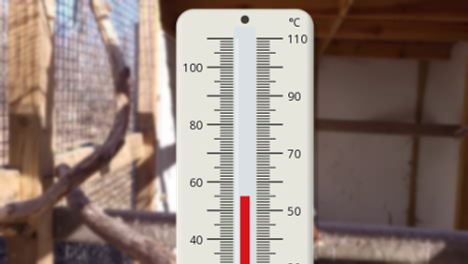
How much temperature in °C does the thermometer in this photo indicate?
55 °C
